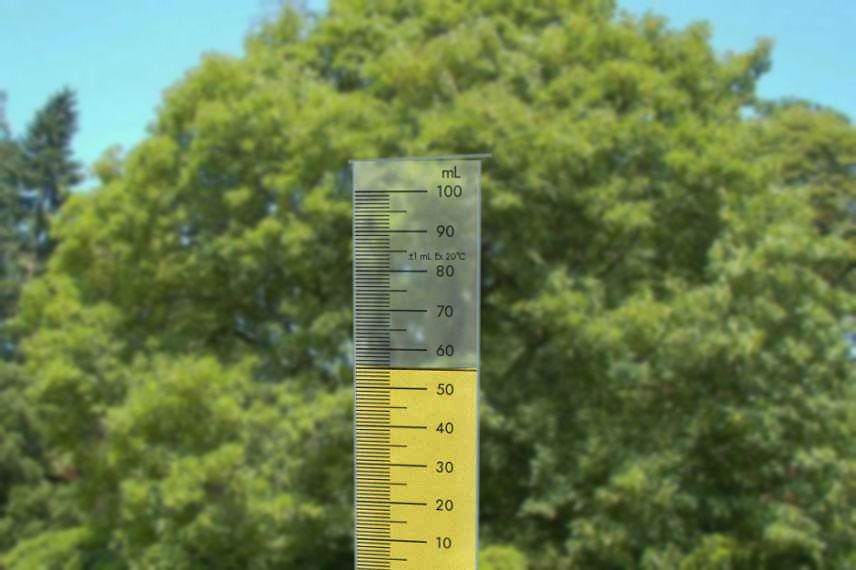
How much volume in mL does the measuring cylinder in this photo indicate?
55 mL
